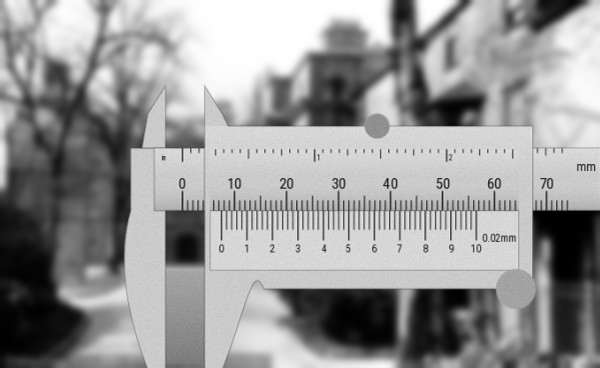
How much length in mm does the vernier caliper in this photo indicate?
7.5 mm
